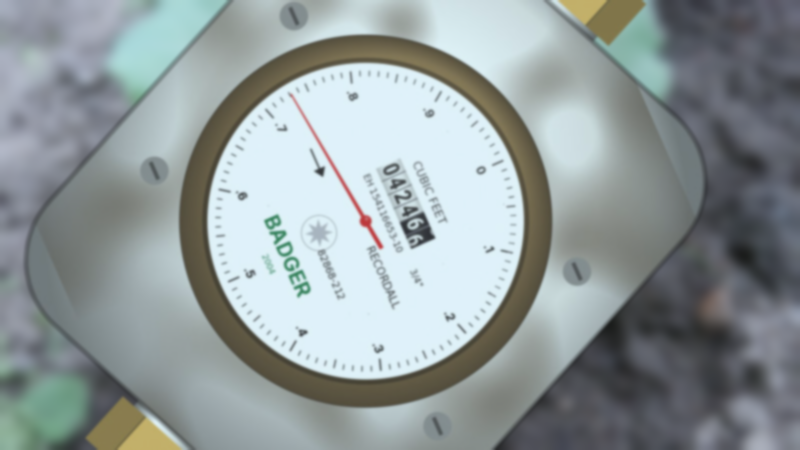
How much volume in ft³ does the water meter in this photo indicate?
42465.73 ft³
